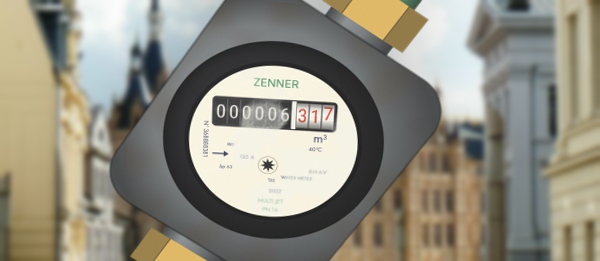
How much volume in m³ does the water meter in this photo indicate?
6.317 m³
